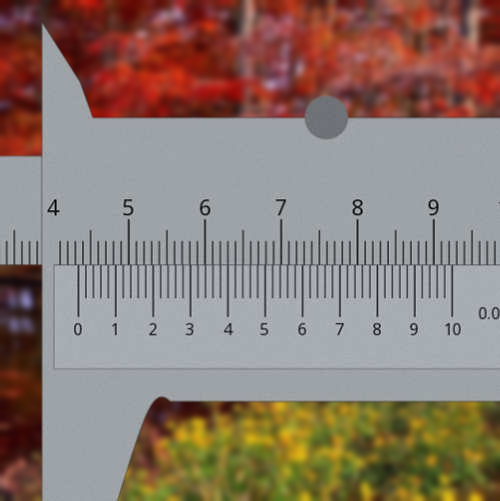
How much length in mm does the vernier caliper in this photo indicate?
43.4 mm
